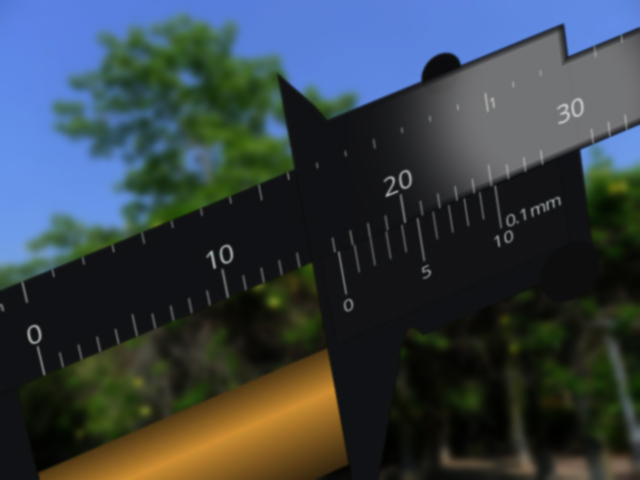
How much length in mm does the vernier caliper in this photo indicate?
16.2 mm
